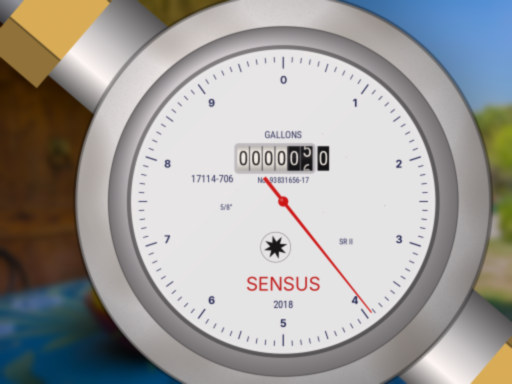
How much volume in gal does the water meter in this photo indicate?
53.9 gal
